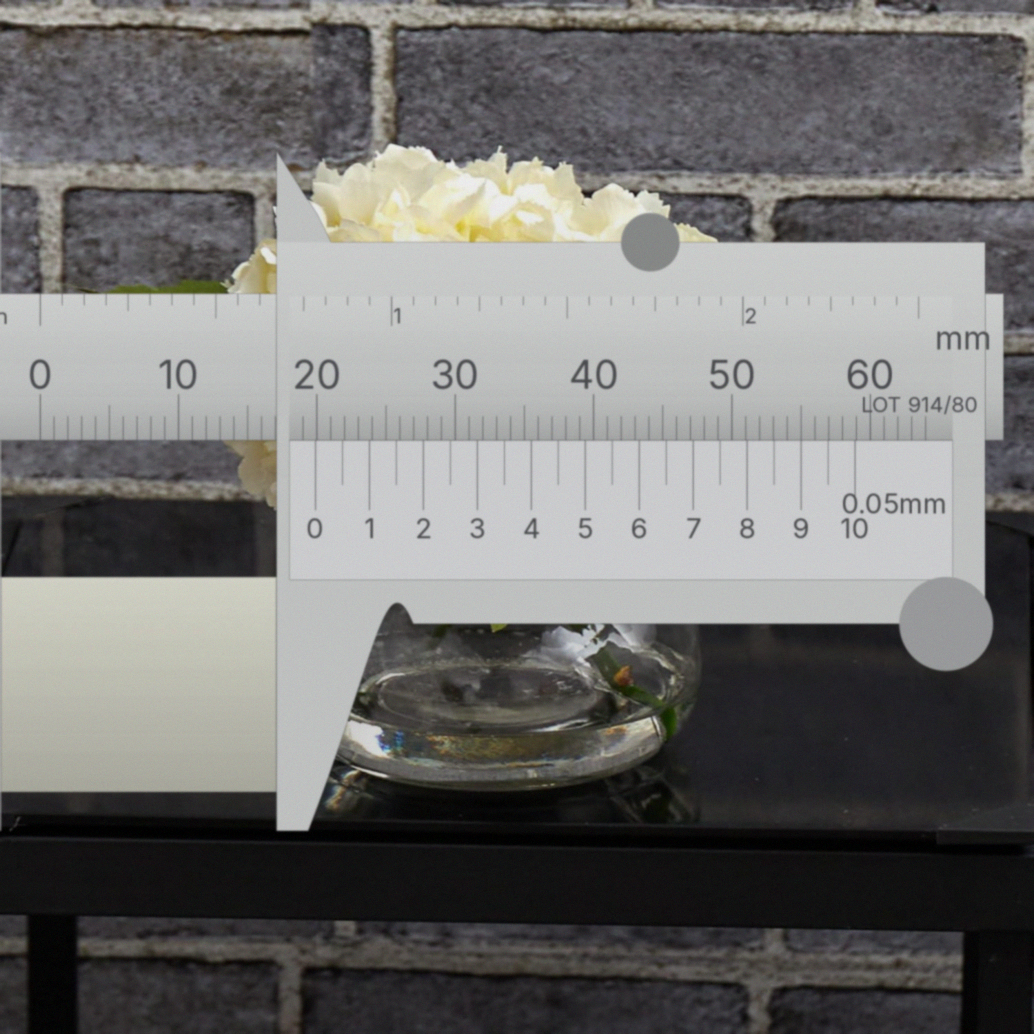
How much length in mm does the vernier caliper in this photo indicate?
19.9 mm
